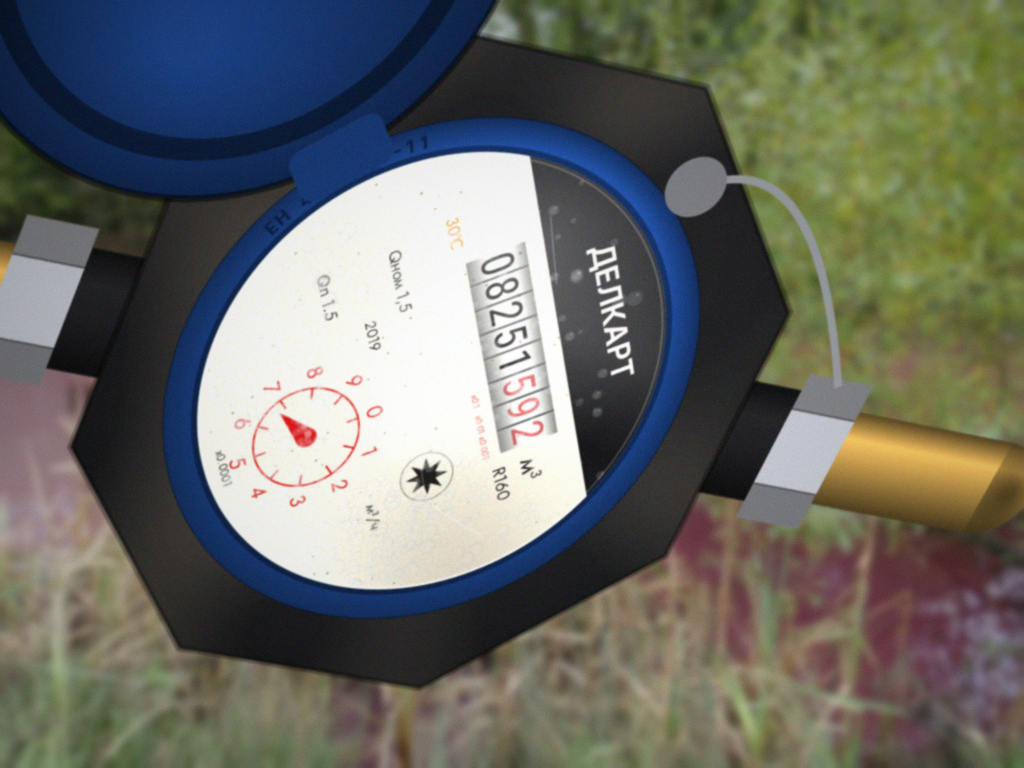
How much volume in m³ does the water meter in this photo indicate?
8251.5926 m³
